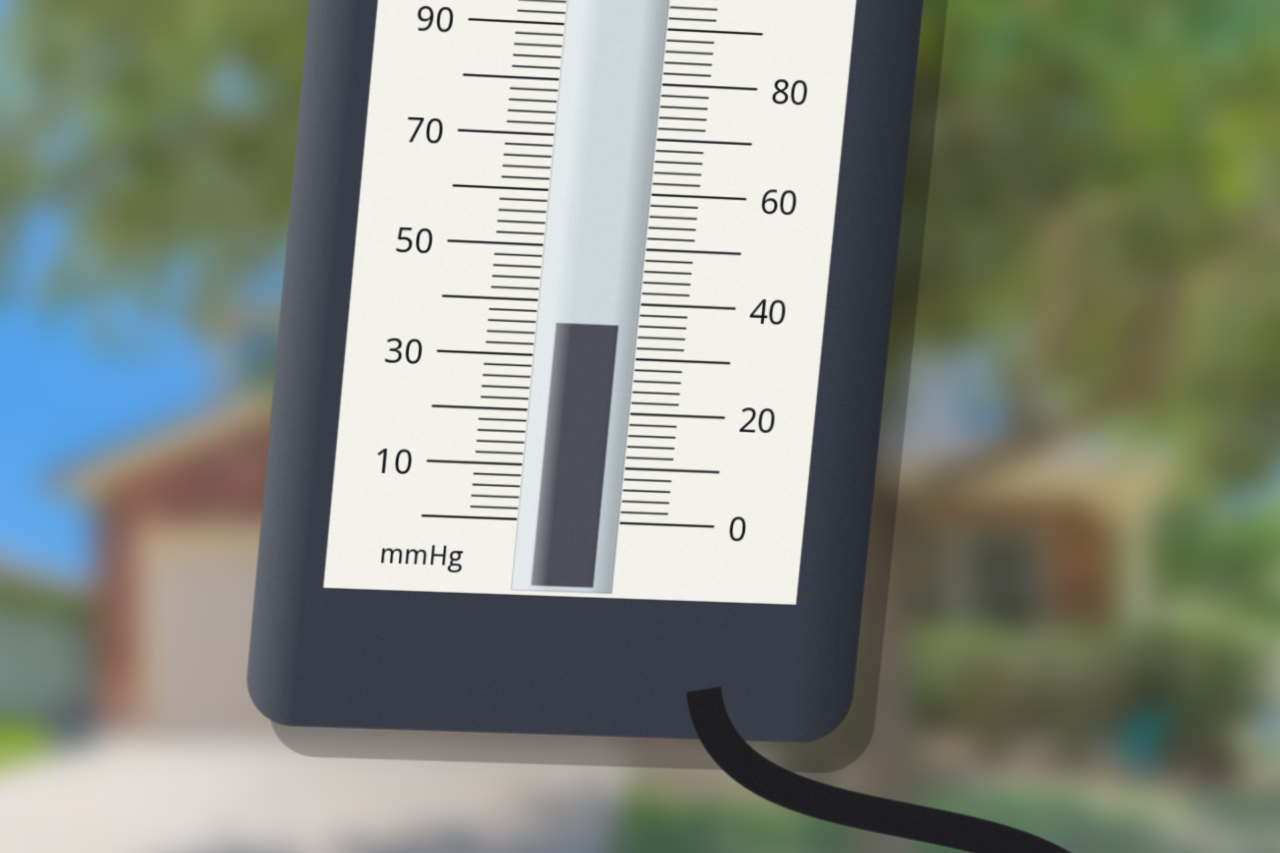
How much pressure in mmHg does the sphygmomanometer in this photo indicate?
36 mmHg
